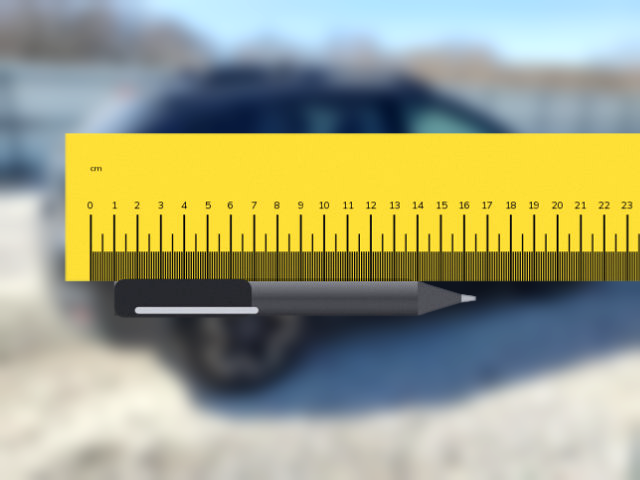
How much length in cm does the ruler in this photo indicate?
15.5 cm
